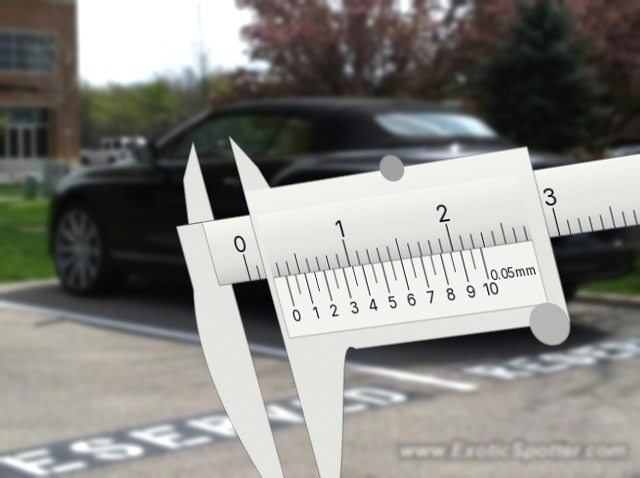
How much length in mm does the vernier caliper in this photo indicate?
3.6 mm
